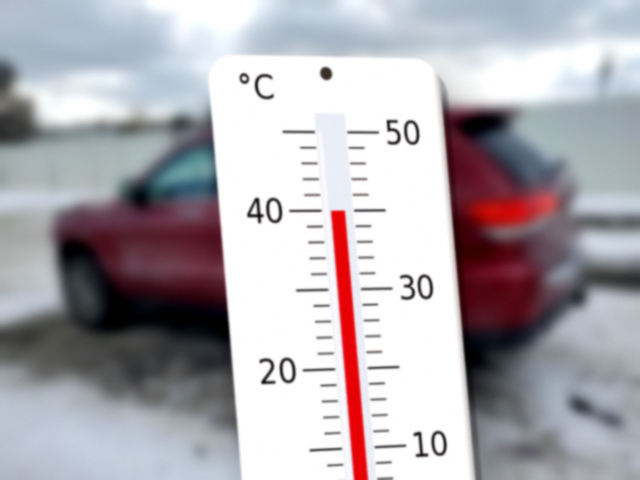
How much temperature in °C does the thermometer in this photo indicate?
40 °C
